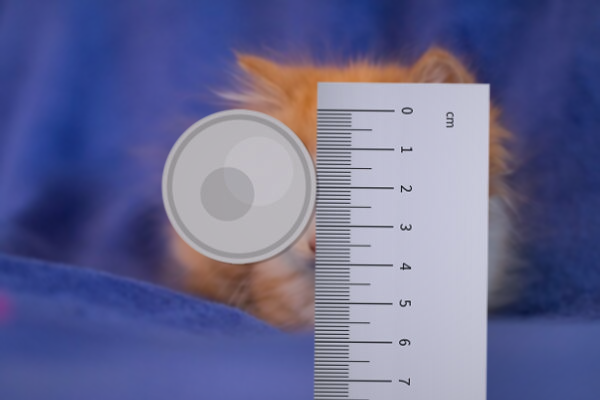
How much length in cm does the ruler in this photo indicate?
4 cm
